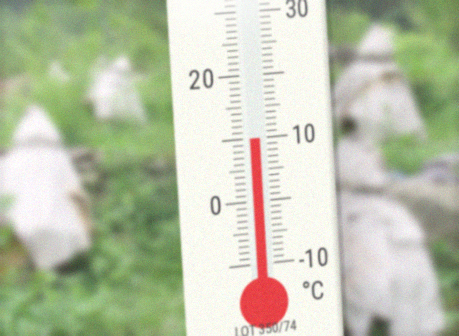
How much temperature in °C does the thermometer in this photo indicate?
10 °C
